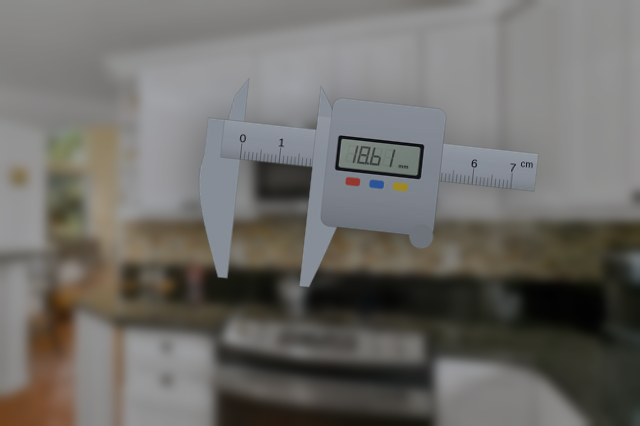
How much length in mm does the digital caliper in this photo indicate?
18.61 mm
